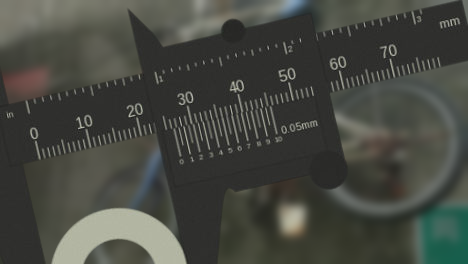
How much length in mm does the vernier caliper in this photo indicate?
26.5 mm
